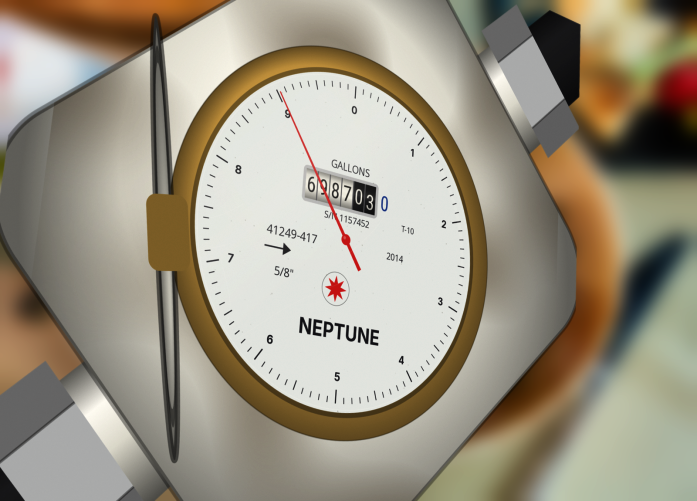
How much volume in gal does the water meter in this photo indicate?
6987029.0 gal
